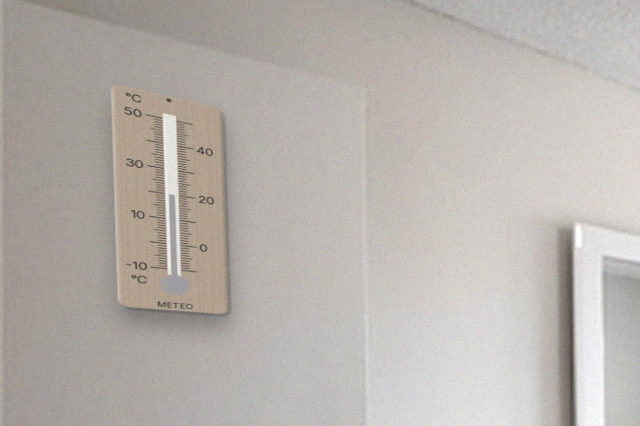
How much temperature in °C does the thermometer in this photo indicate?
20 °C
